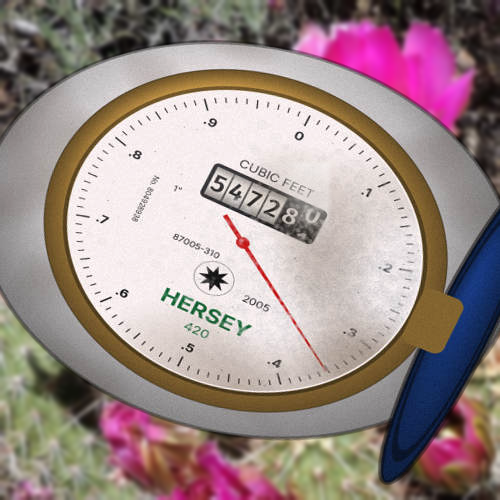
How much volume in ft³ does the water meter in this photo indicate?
547280.35 ft³
